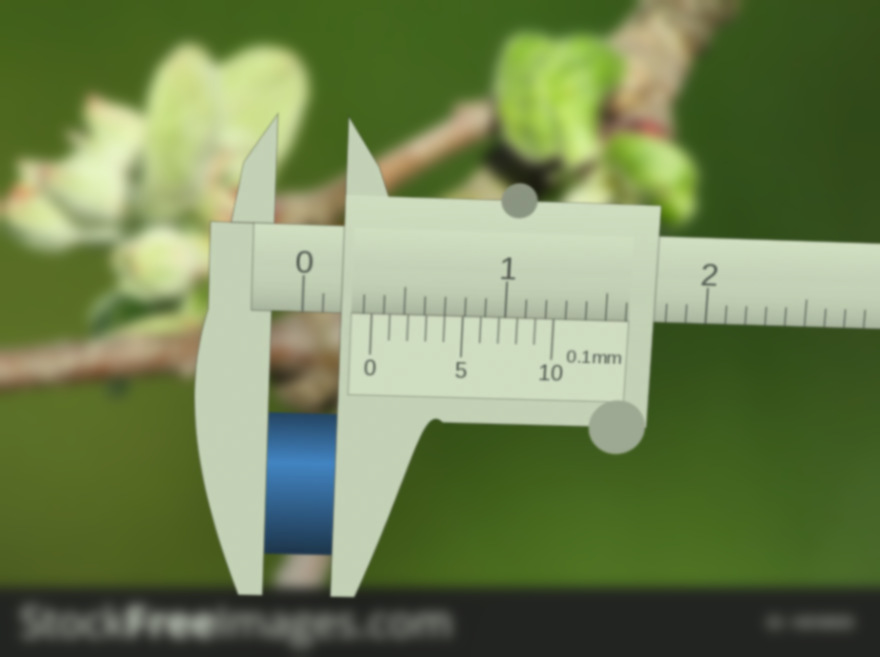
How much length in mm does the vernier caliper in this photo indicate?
3.4 mm
